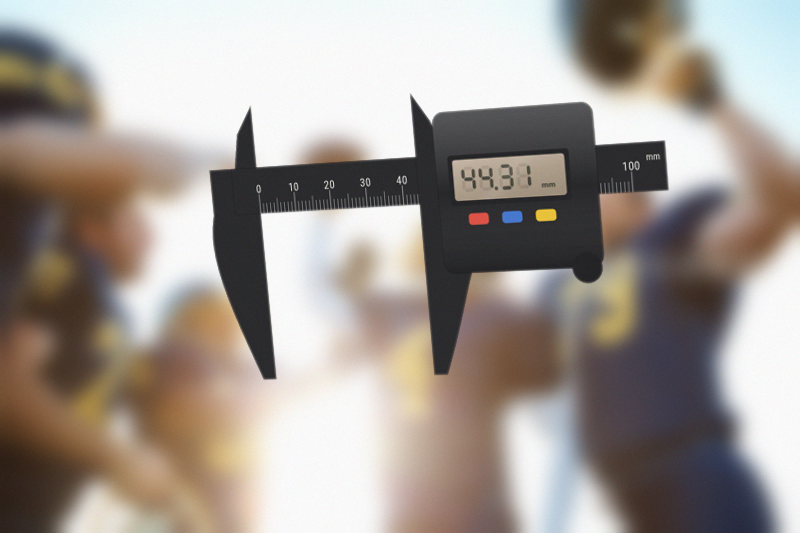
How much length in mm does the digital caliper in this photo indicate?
44.31 mm
